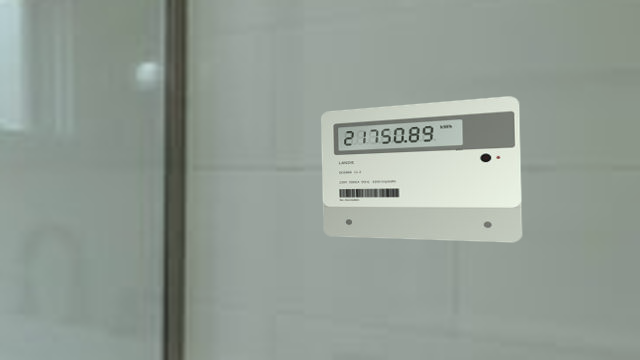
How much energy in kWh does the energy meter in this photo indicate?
21750.89 kWh
